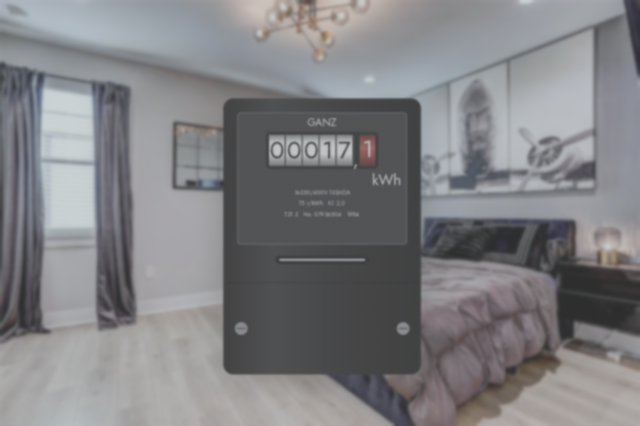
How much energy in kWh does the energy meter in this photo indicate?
17.1 kWh
